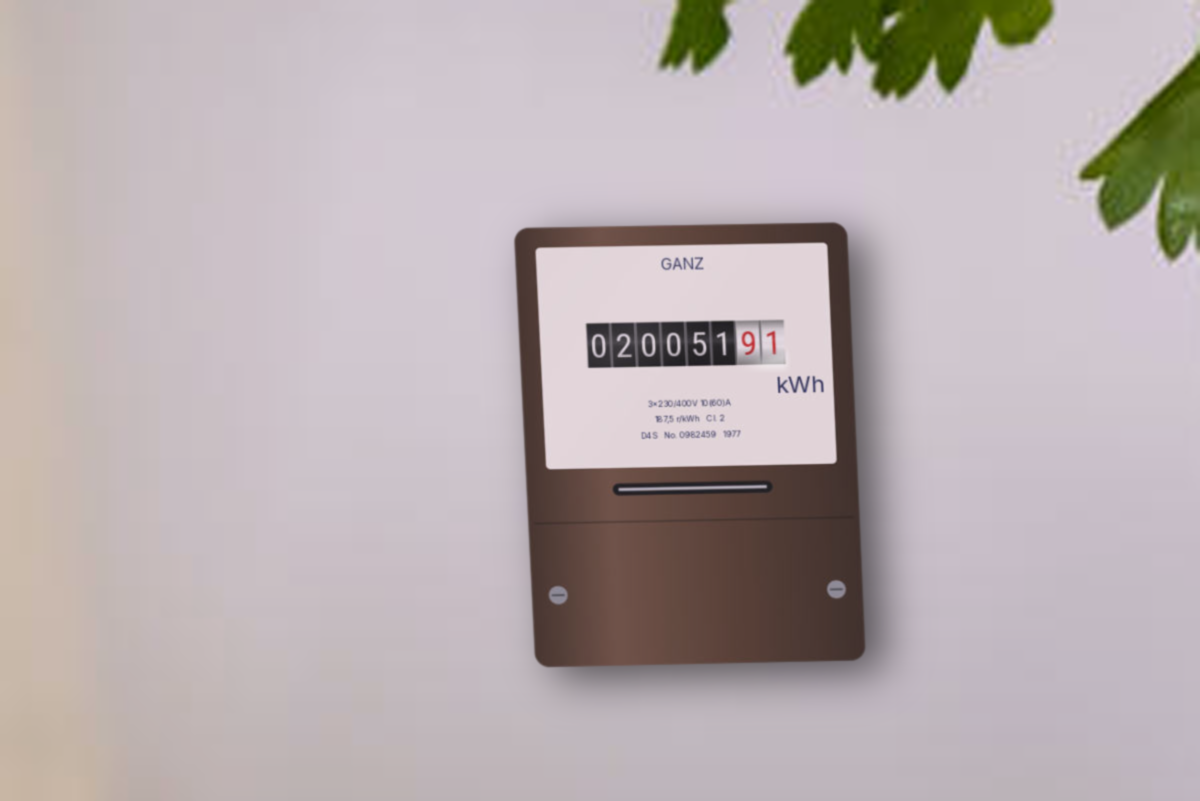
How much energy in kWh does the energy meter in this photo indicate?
20051.91 kWh
